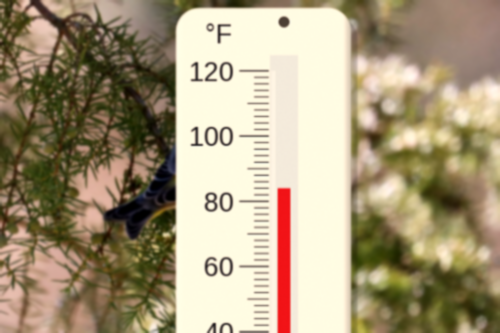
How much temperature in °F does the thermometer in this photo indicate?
84 °F
